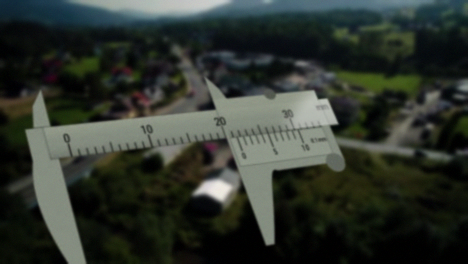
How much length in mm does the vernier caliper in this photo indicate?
21.5 mm
